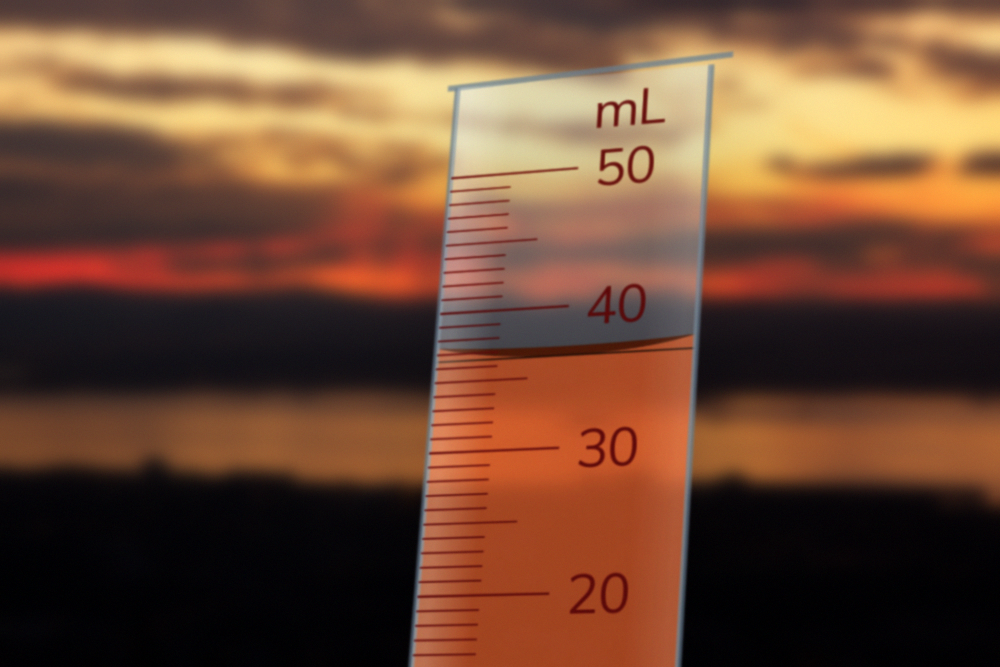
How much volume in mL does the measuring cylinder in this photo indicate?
36.5 mL
